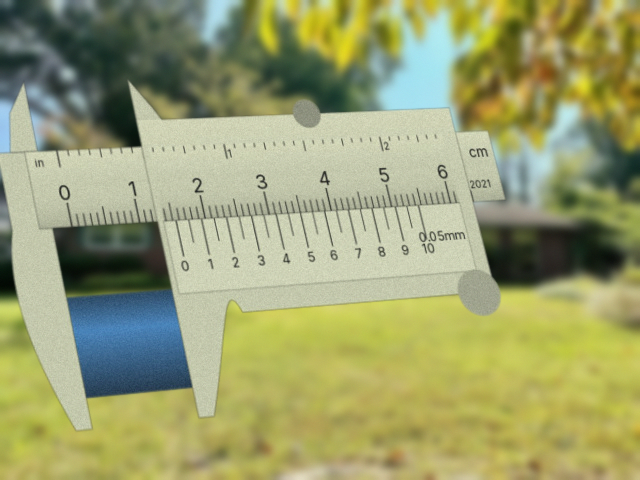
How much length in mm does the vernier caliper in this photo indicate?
15.5 mm
